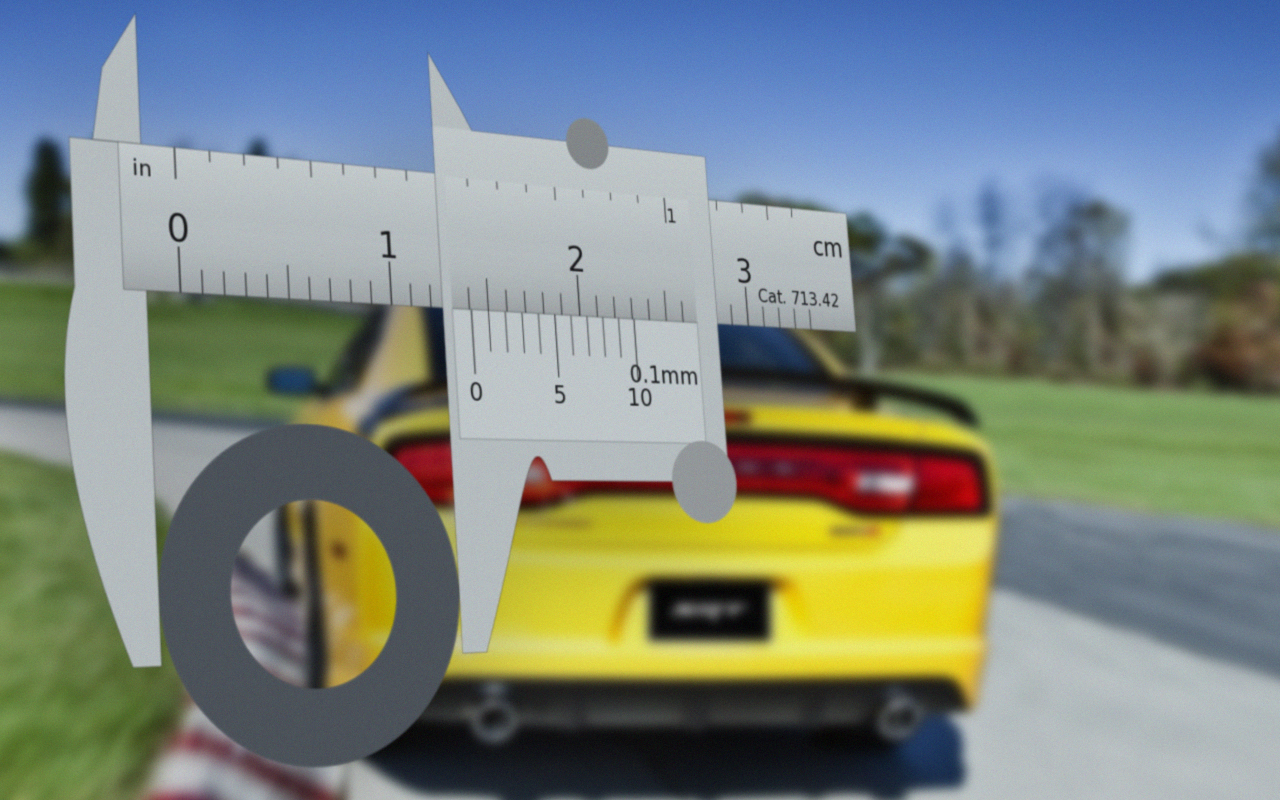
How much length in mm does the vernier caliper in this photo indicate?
14.1 mm
